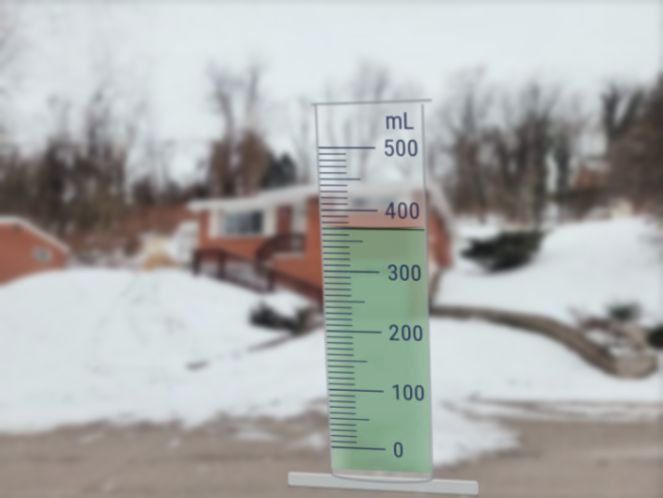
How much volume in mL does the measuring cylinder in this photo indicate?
370 mL
